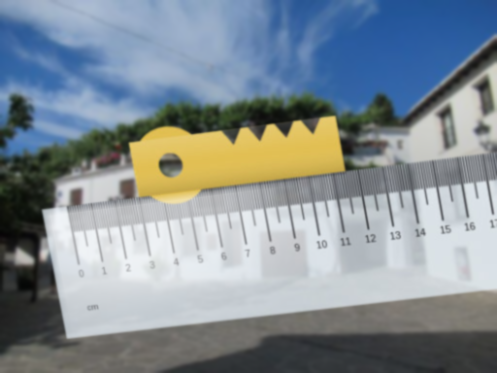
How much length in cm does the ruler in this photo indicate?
8.5 cm
